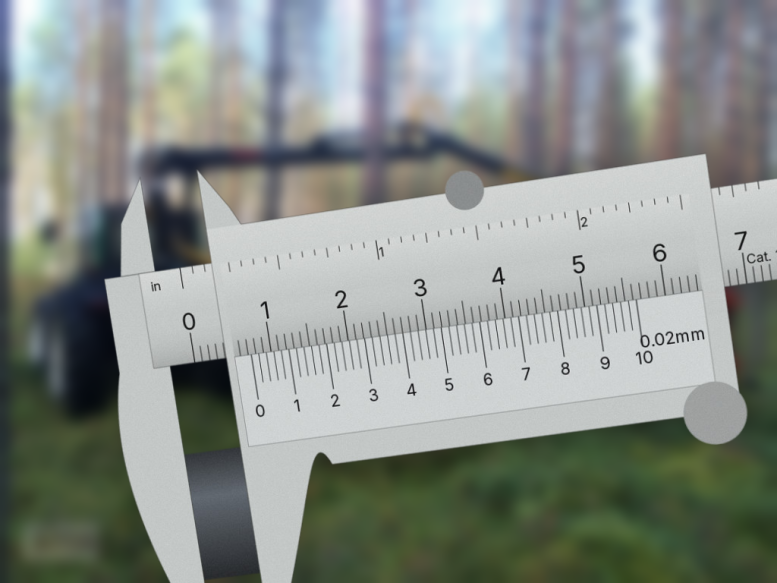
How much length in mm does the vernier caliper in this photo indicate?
7.4 mm
